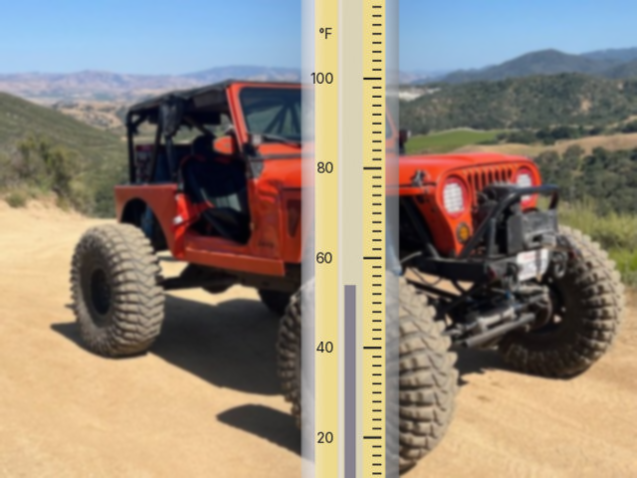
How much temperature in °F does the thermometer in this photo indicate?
54 °F
